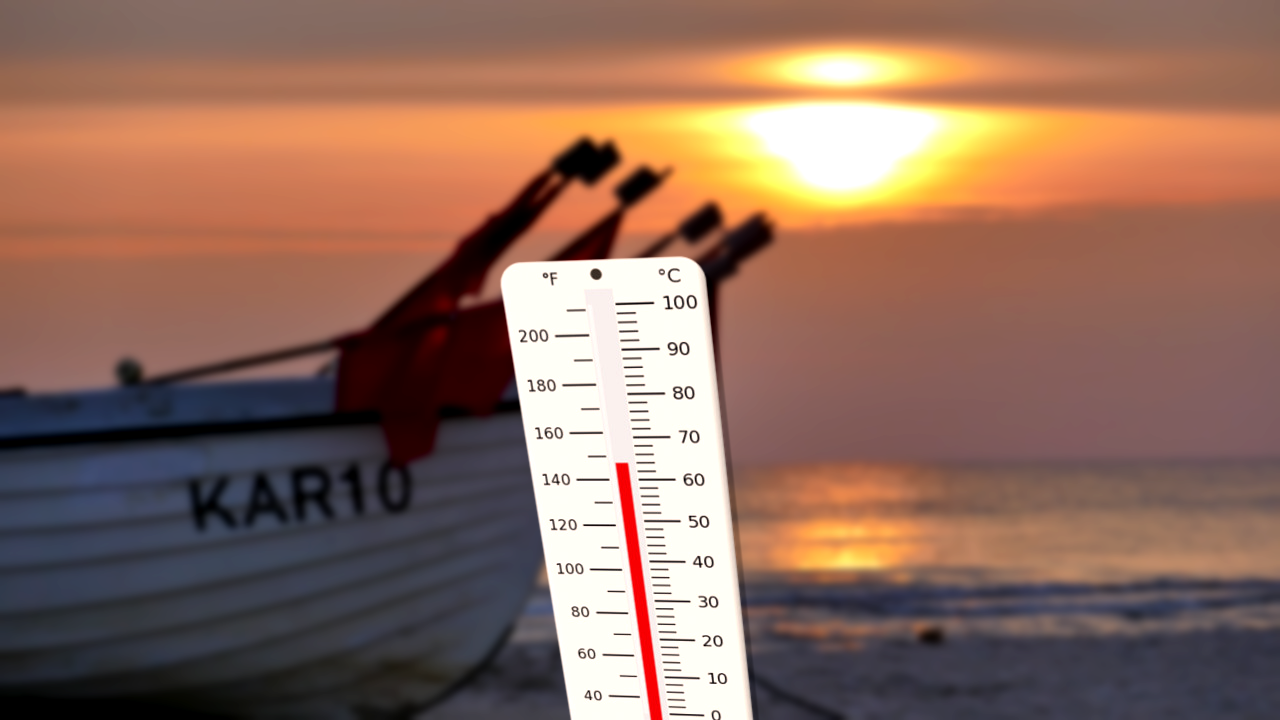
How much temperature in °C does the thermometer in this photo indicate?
64 °C
